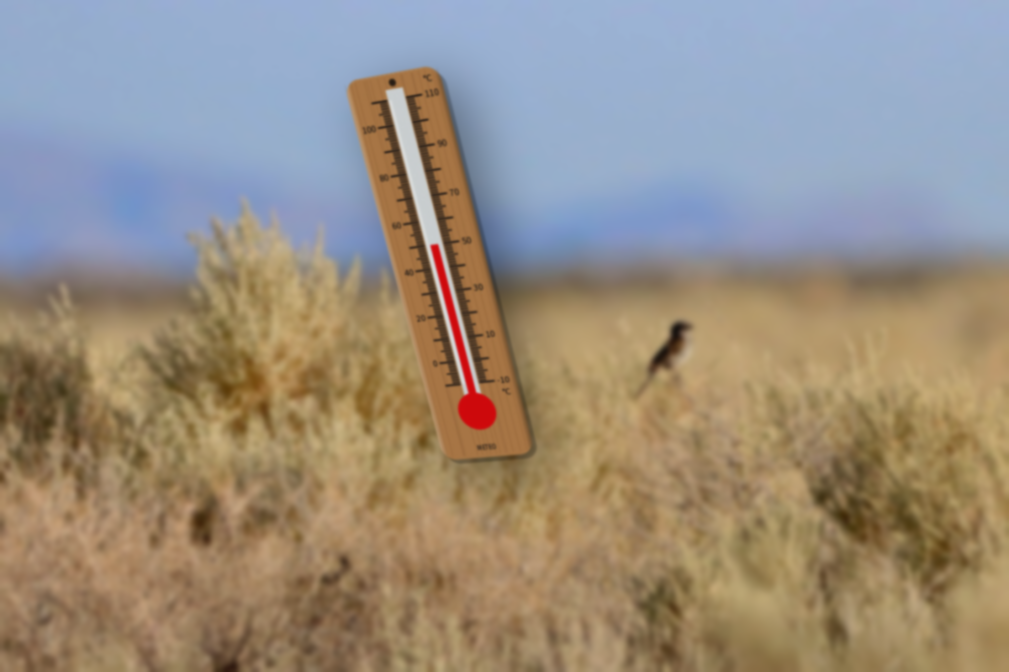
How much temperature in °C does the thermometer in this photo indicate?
50 °C
